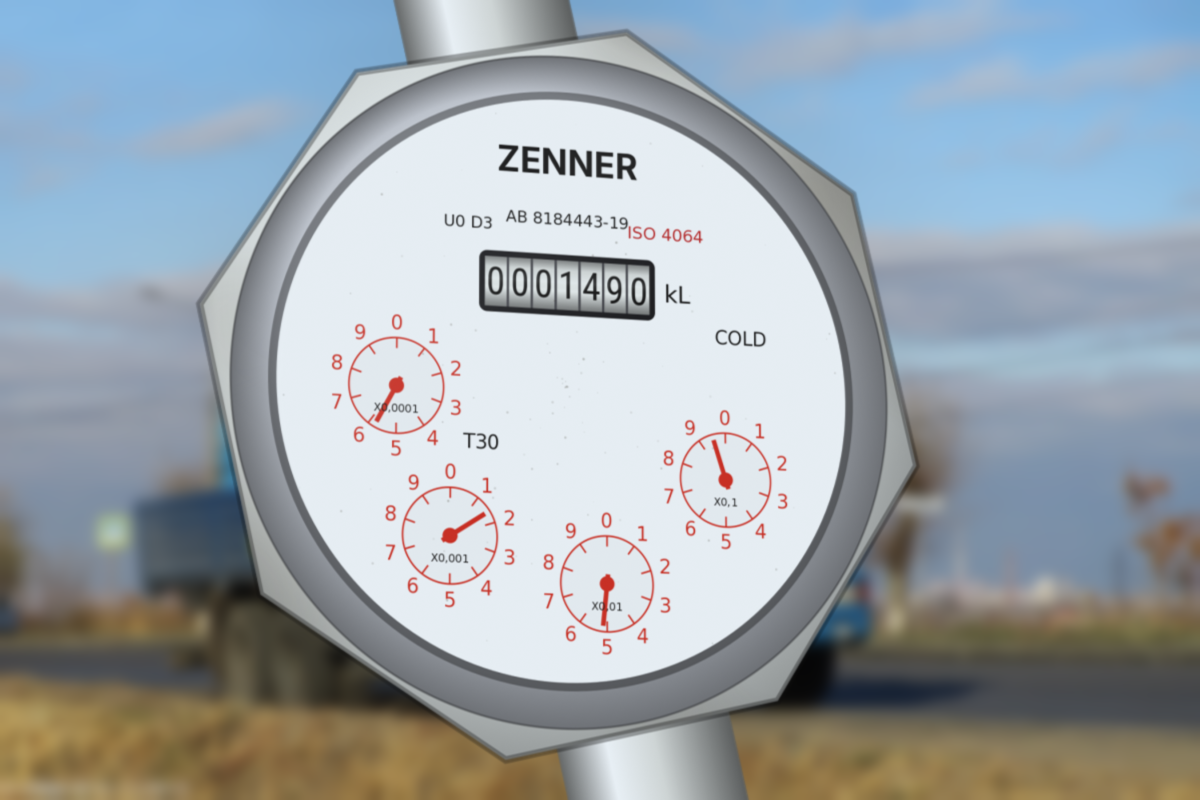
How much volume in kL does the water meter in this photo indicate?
1489.9515 kL
